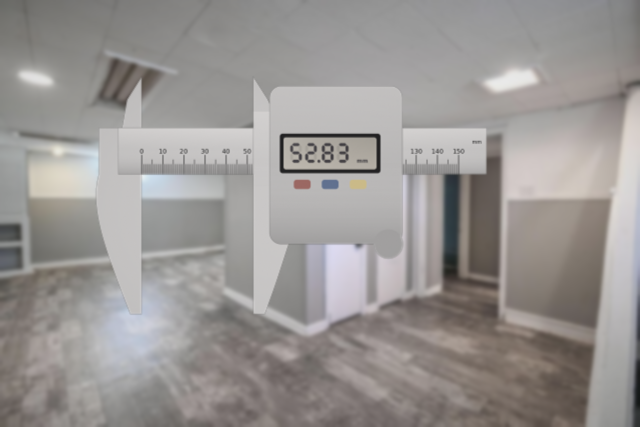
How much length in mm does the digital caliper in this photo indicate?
52.83 mm
